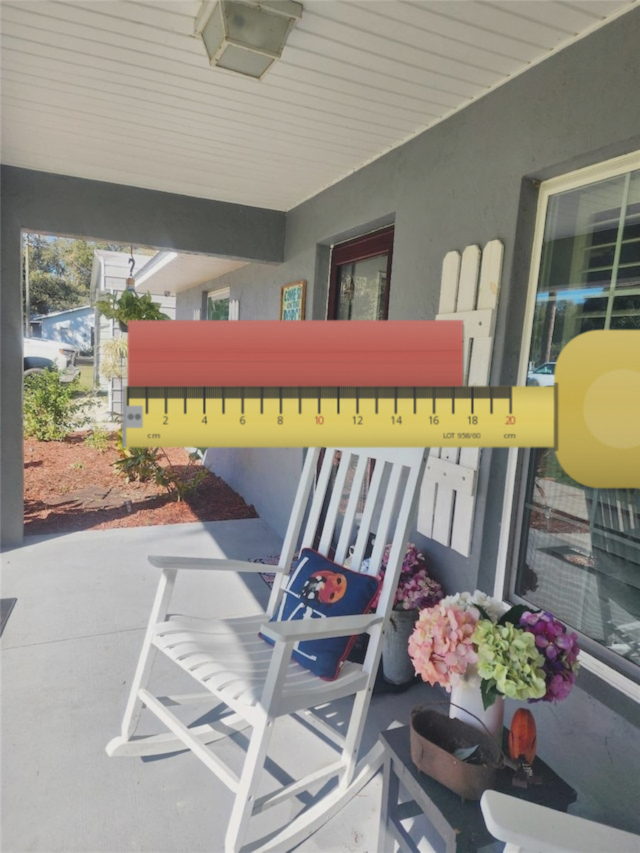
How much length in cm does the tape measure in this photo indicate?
17.5 cm
